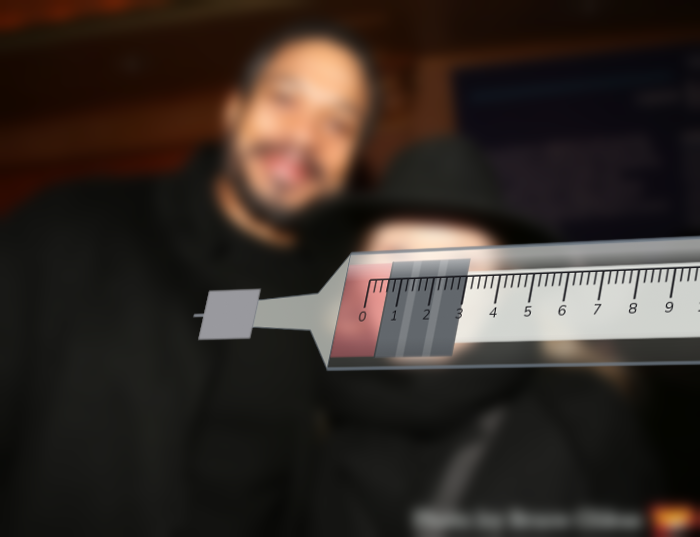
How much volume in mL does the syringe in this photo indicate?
0.6 mL
